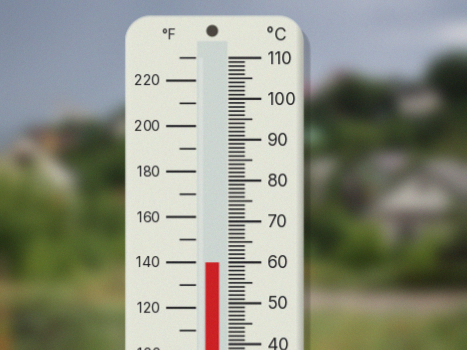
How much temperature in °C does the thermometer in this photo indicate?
60 °C
